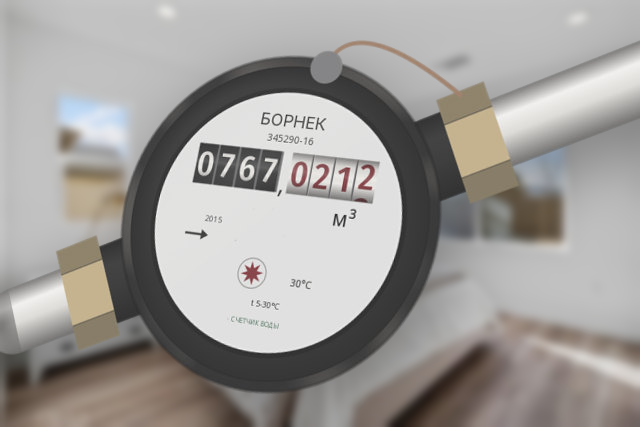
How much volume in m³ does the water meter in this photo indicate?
767.0212 m³
